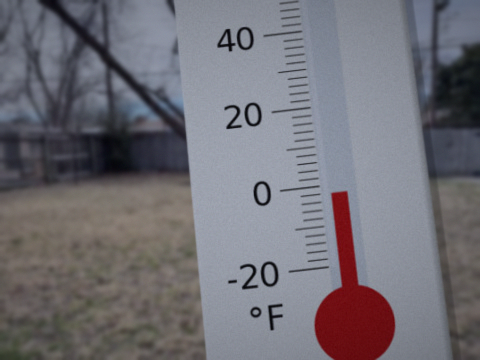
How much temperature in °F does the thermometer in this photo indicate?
-2 °F
